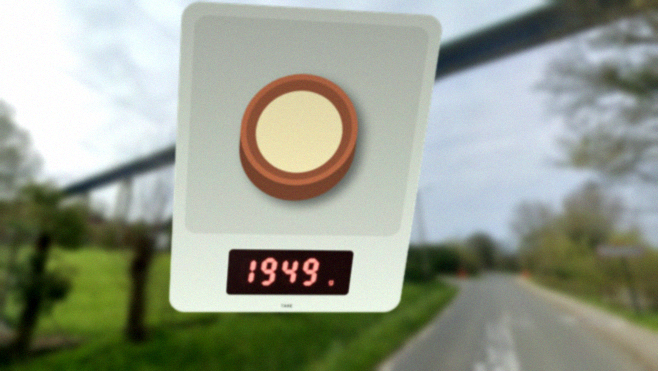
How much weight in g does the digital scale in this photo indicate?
1949 g
